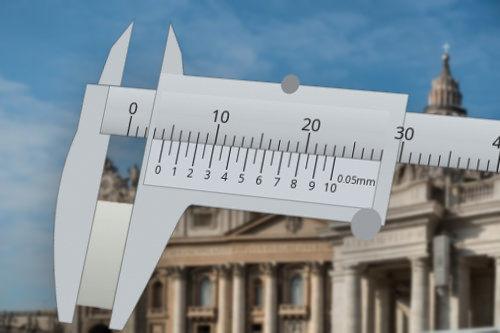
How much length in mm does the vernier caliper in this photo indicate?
4.2 mm
